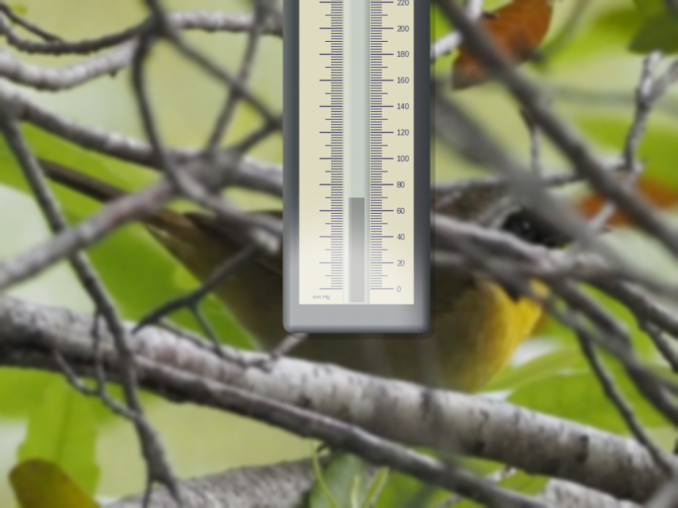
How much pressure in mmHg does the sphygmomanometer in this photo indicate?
70 mmHg
